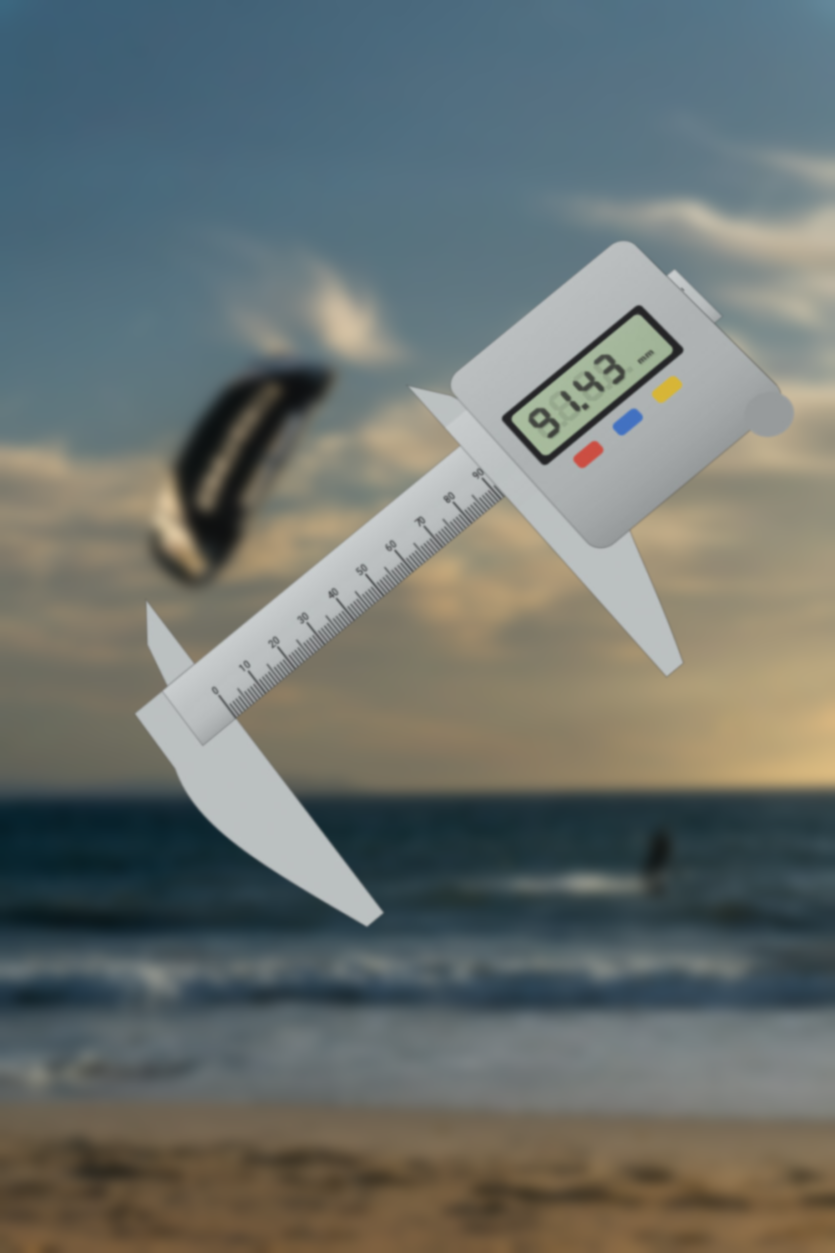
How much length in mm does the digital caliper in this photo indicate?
91.43 mm
